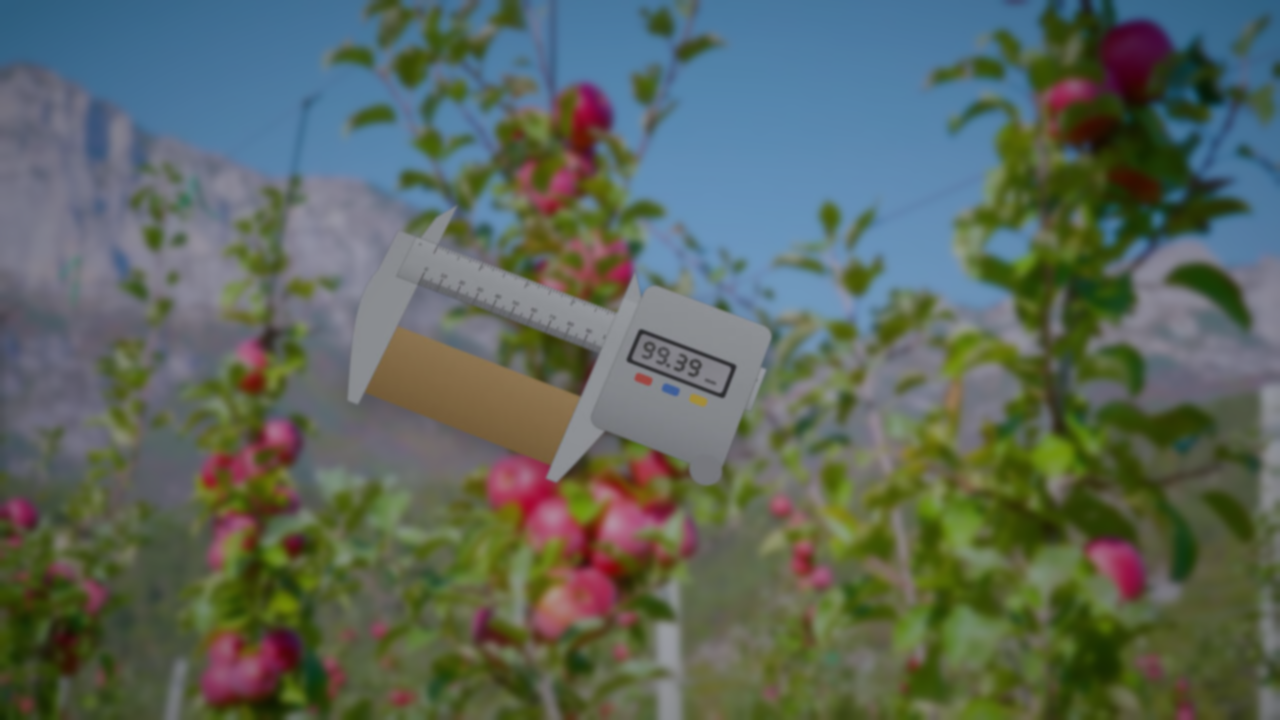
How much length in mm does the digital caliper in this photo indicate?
99.39 mm
